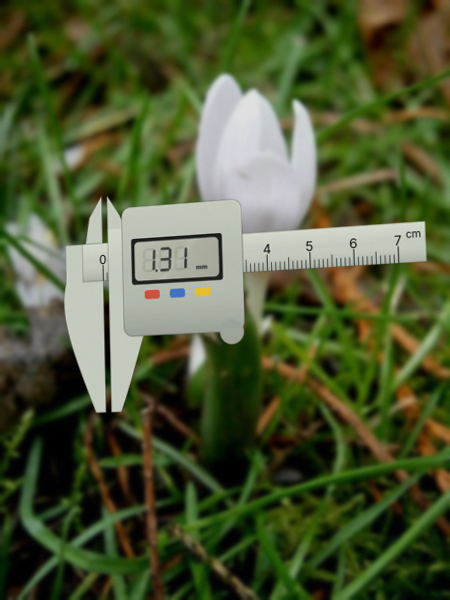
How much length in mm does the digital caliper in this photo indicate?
1.31 mm
